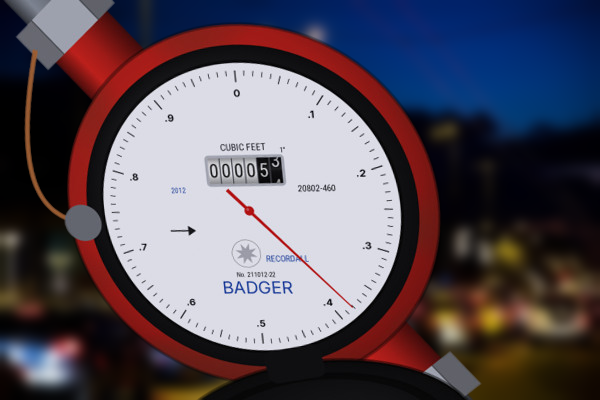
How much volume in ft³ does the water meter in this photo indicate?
53.38 ft³
